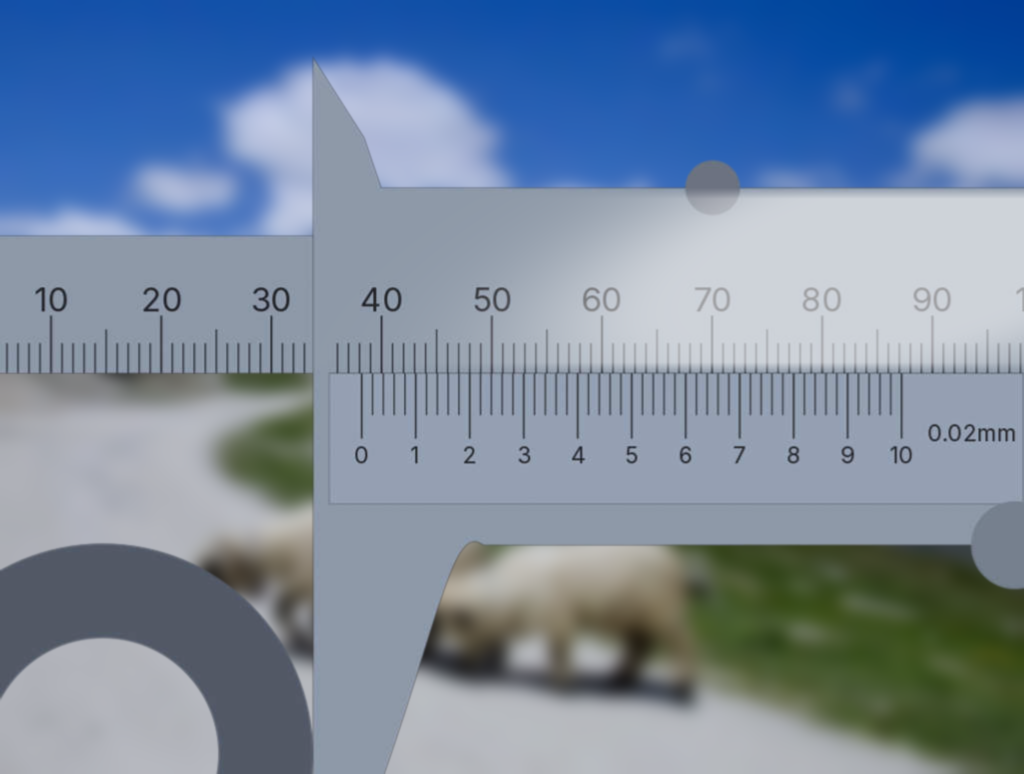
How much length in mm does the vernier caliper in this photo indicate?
38.2 mm
